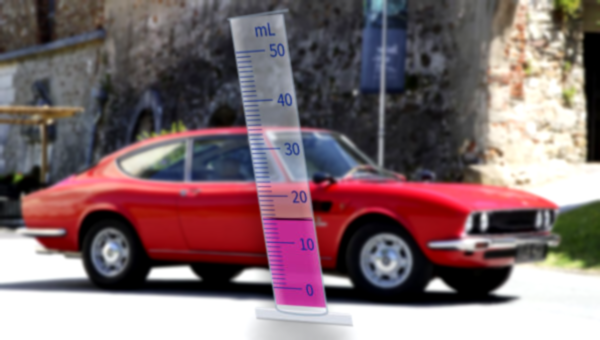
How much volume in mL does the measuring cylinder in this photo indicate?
15 mL
